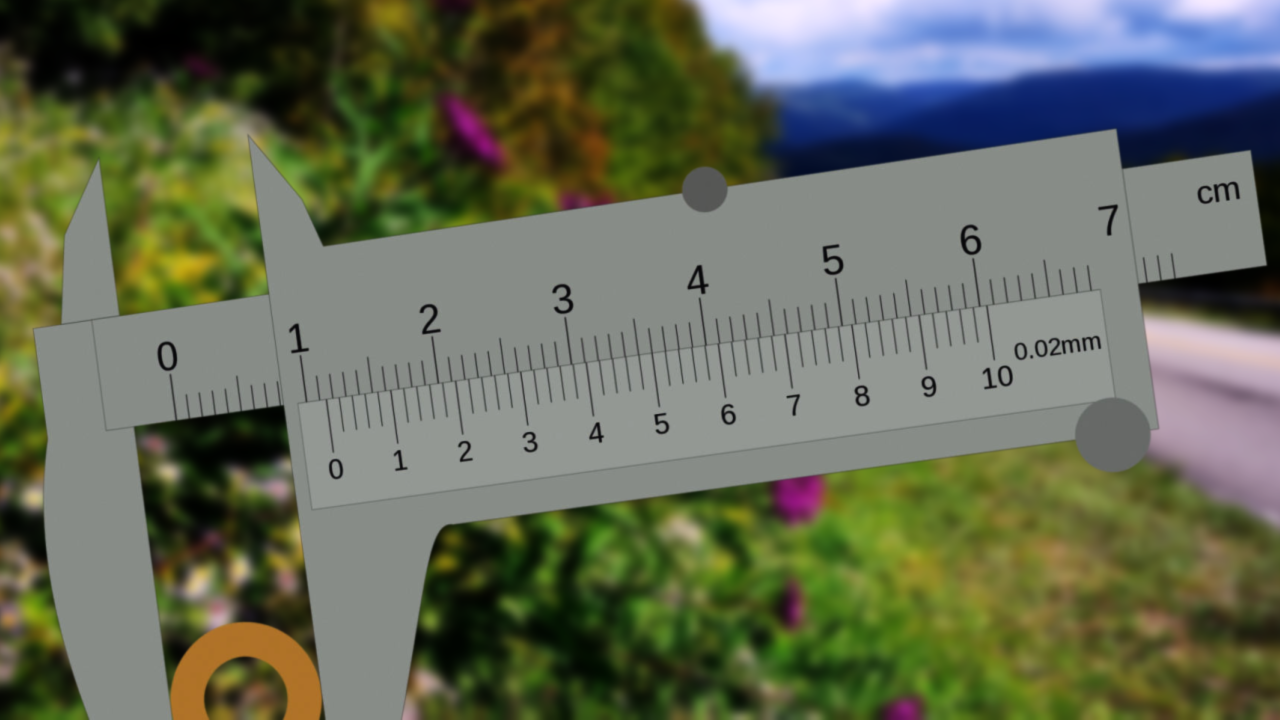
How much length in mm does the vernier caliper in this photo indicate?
11.5 mm
